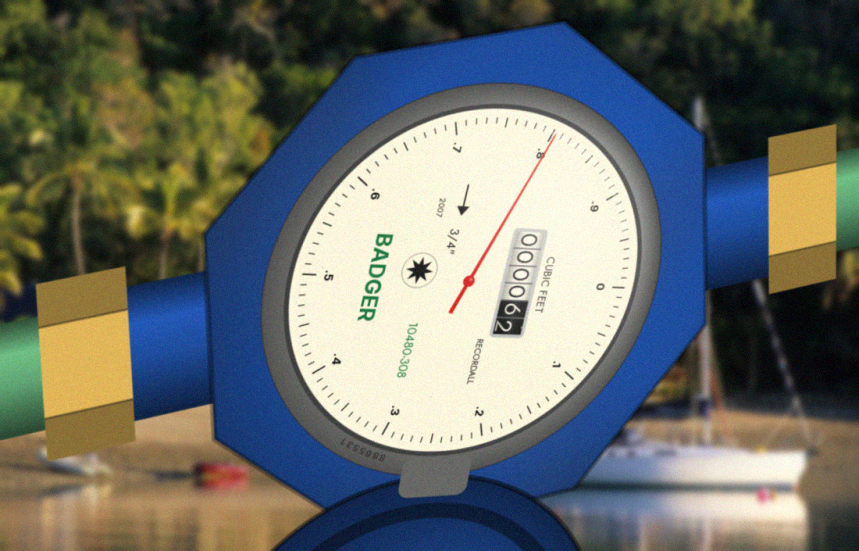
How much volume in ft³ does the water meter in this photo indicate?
61.80 ft³
